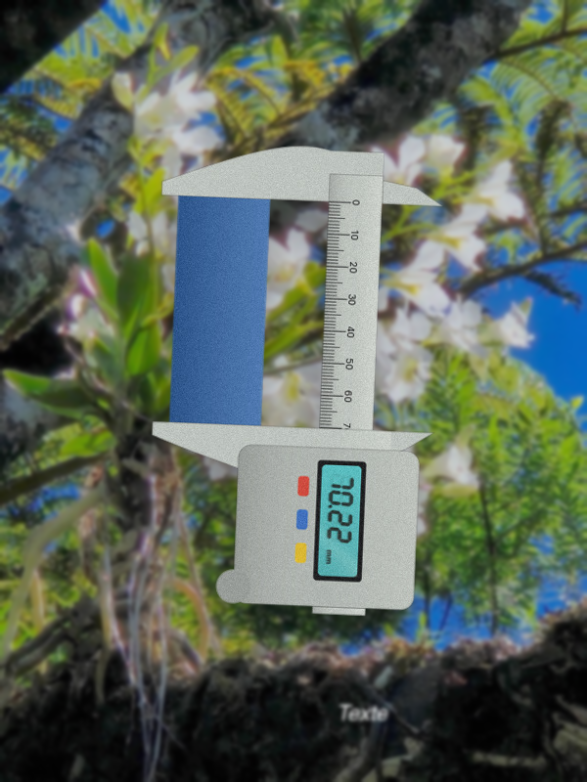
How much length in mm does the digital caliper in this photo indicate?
70.22 mm
